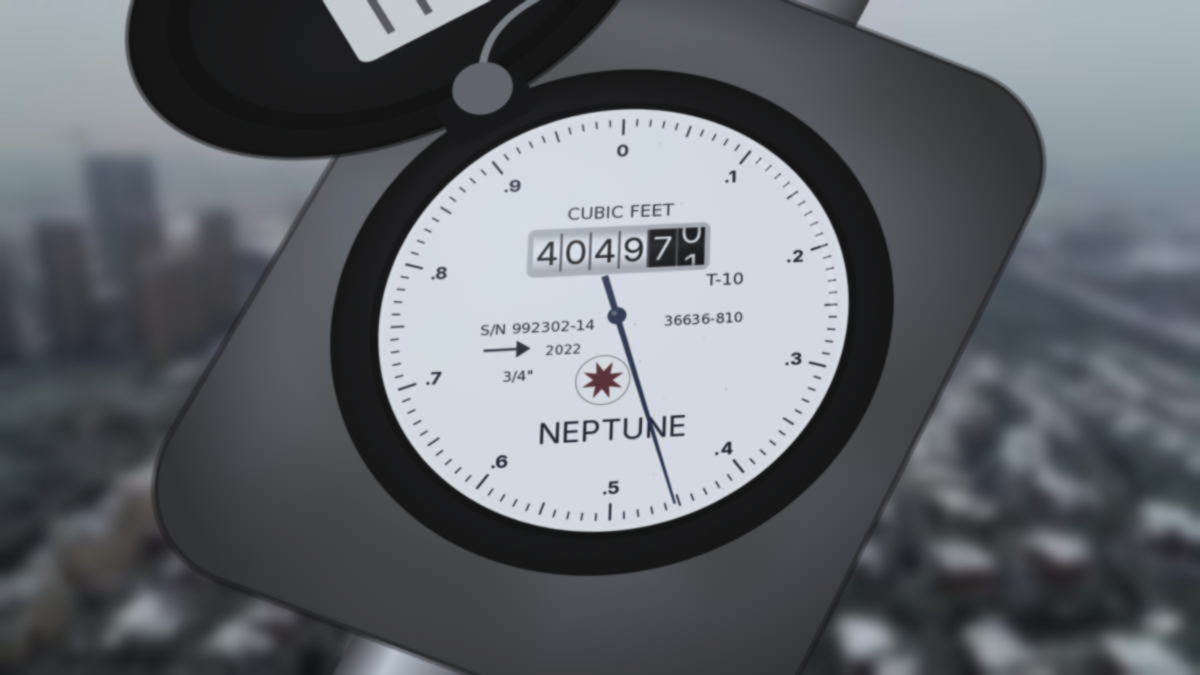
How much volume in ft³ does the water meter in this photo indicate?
404970.45 ft³
